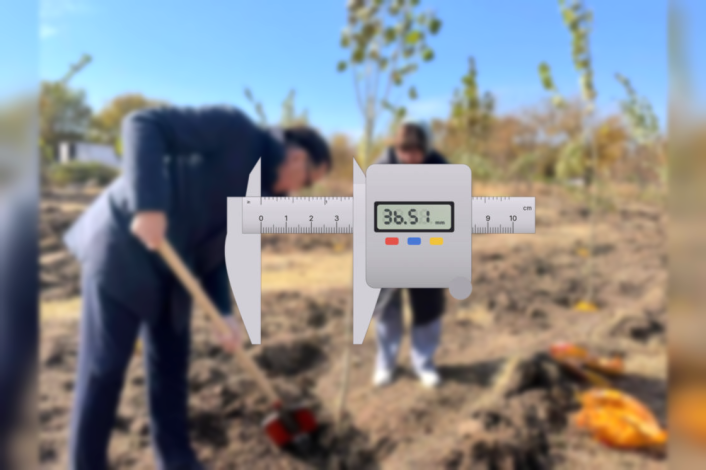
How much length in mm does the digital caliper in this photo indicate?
36.51 mm
